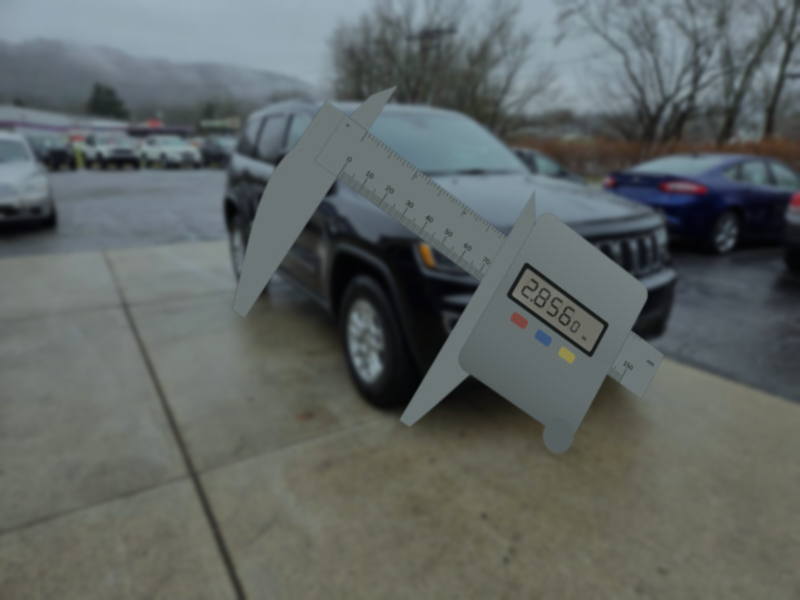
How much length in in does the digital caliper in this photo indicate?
2.8560 in
